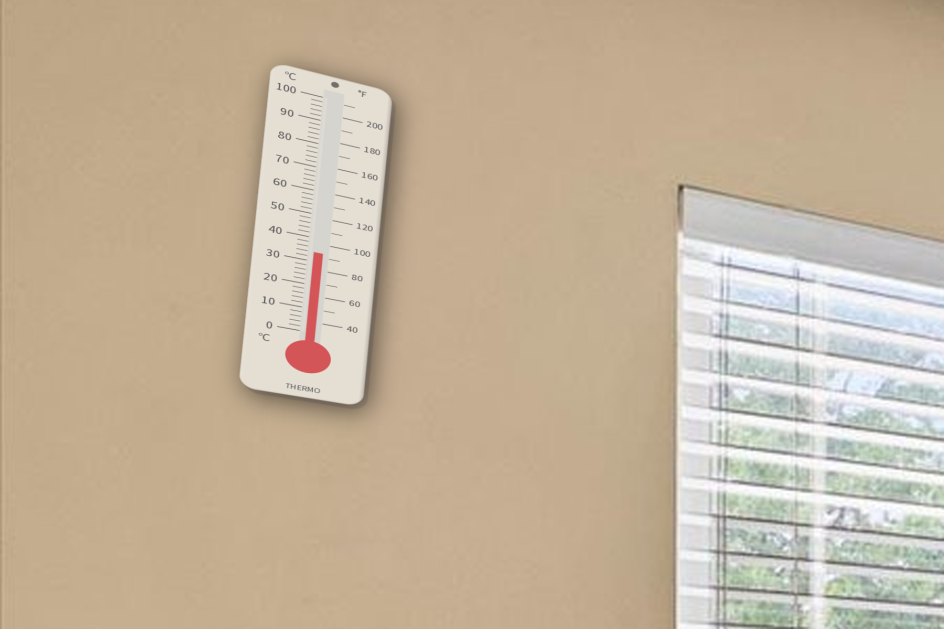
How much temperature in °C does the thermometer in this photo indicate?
34 °C
